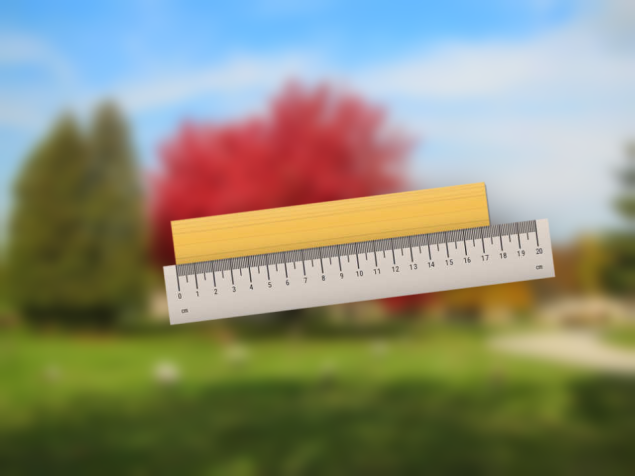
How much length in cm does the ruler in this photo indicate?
17.5 cm
